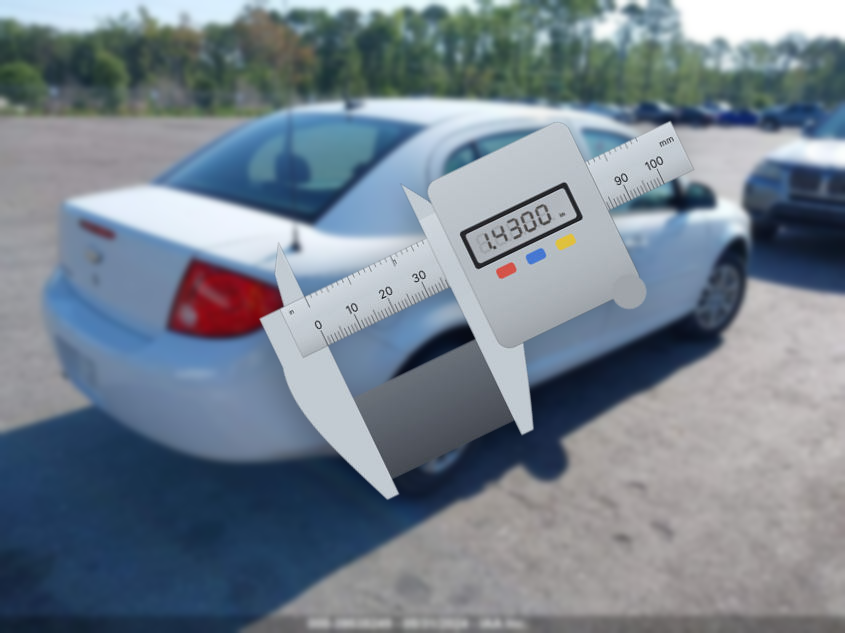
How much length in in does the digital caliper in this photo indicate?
1.4300 in
